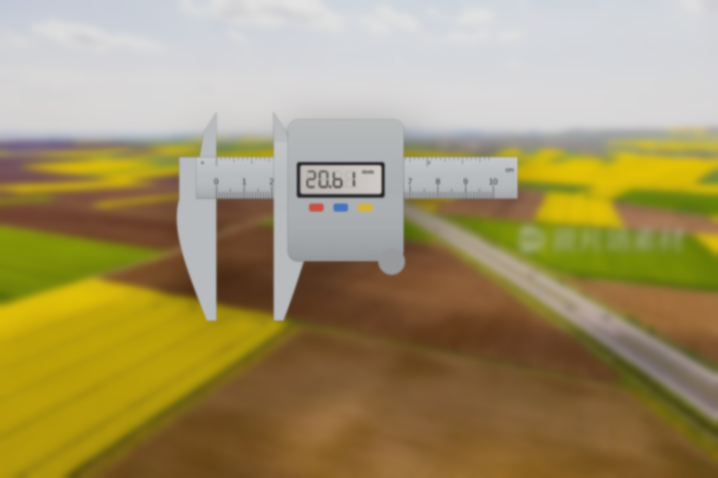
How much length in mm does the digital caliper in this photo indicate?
20.61 mm
